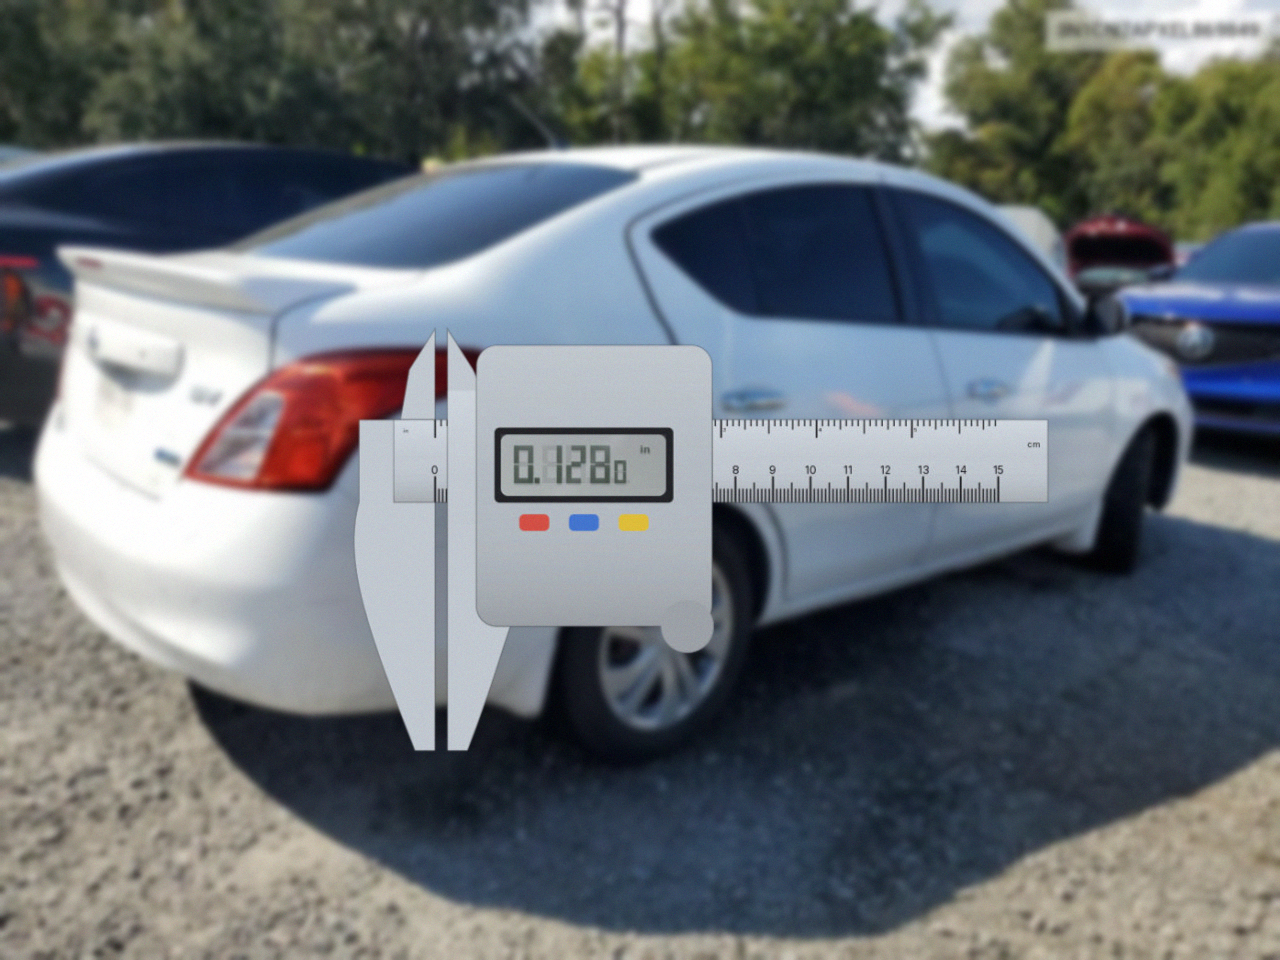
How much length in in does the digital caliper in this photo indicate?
0.1280 in
